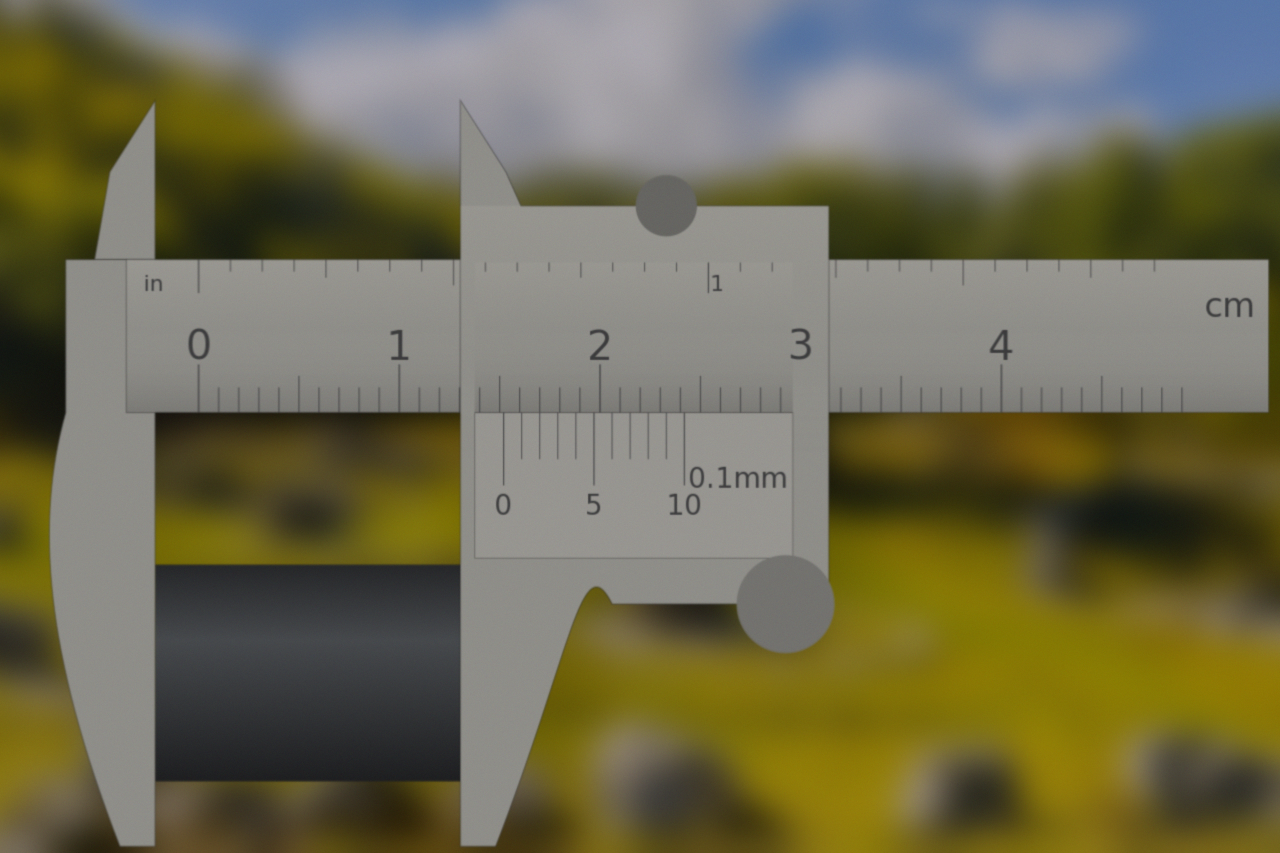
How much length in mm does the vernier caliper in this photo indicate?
15.2 mm
